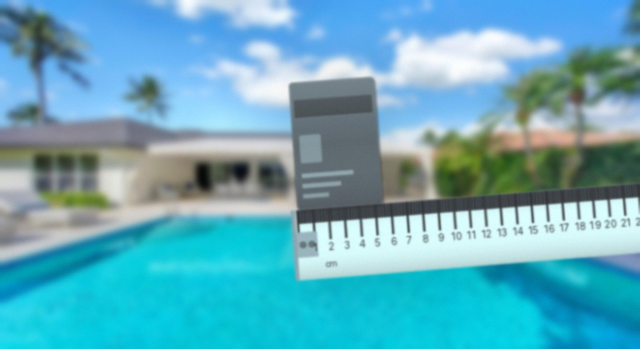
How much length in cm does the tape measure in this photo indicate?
5.5 cm
